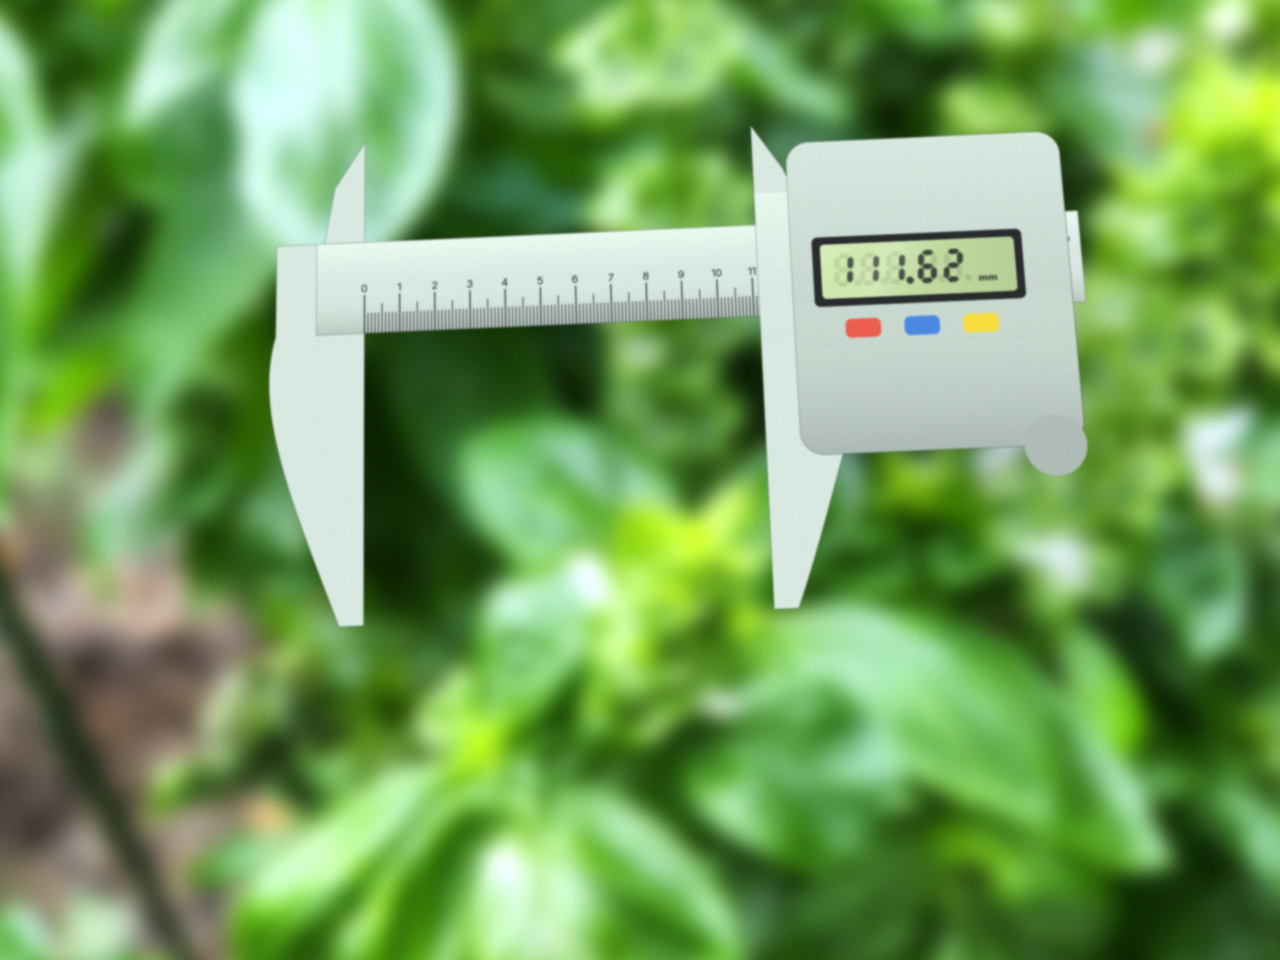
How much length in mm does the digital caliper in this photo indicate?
111.62 mm
